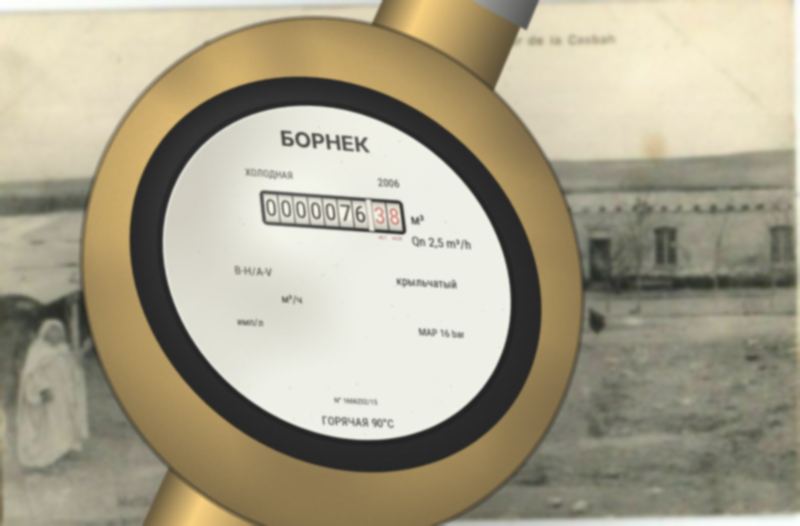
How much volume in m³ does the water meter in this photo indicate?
76.38 m³
